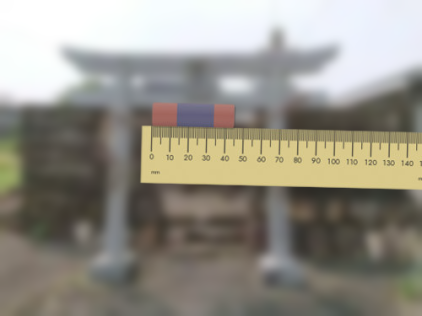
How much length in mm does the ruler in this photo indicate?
45 mm
